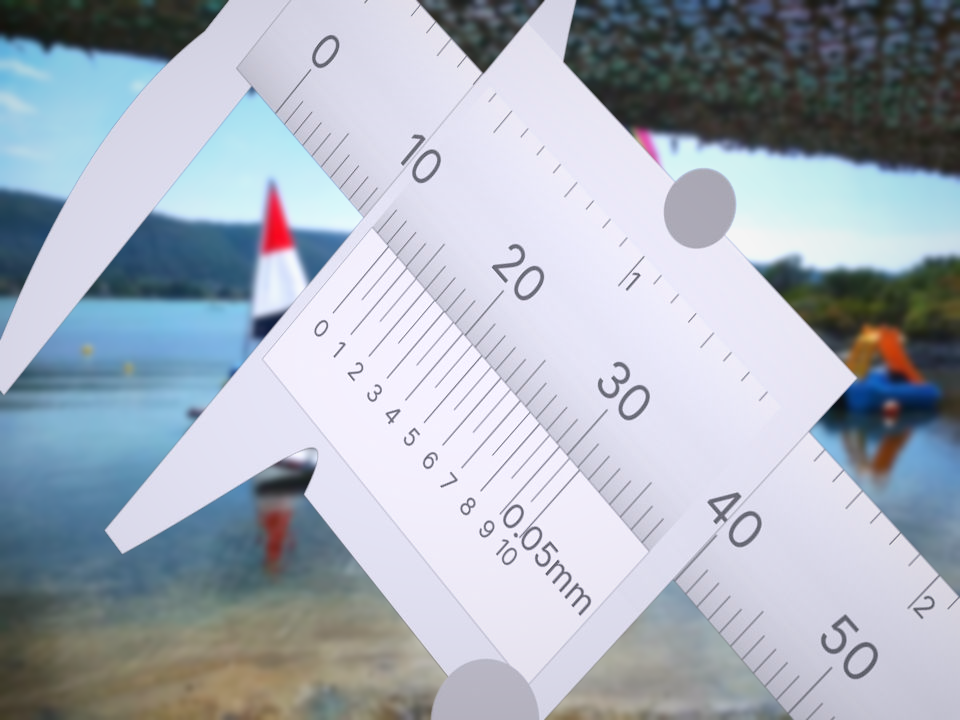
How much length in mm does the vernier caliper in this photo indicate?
12.2 mm
